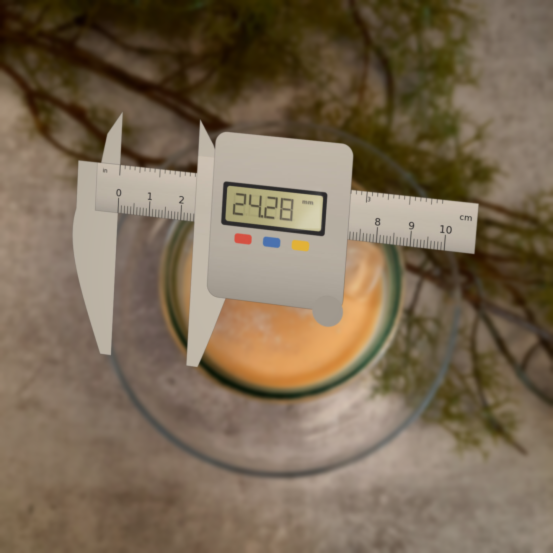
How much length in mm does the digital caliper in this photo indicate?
24.28 mm
